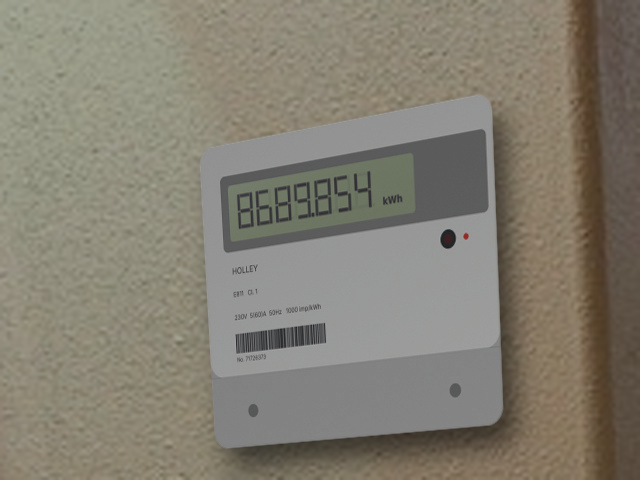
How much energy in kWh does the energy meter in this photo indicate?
8689.854 kWh
